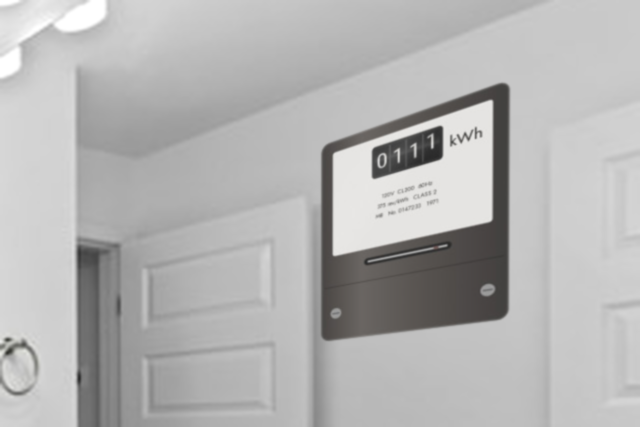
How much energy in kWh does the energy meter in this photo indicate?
111 kWh
